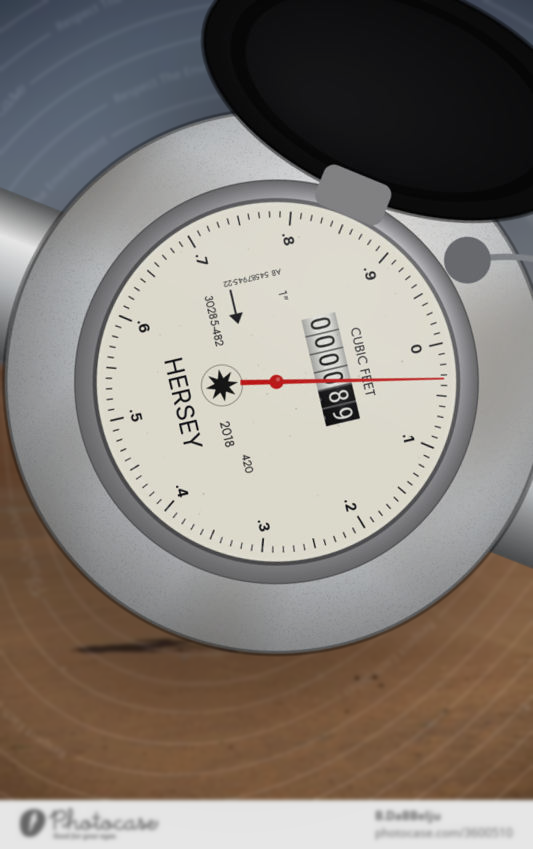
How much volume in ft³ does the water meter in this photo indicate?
89.03 ft³
